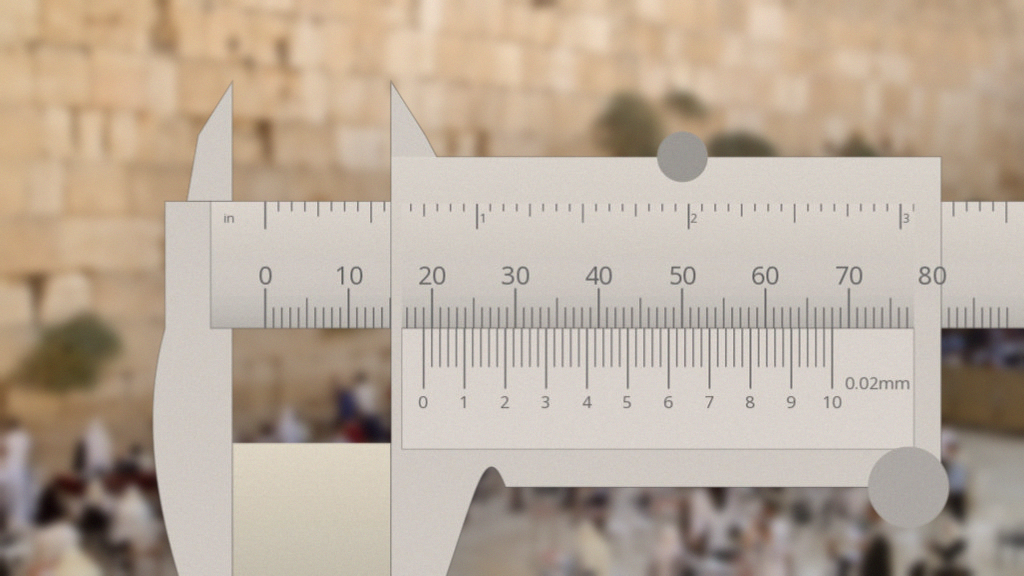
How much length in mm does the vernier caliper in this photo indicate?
19.0 mm
